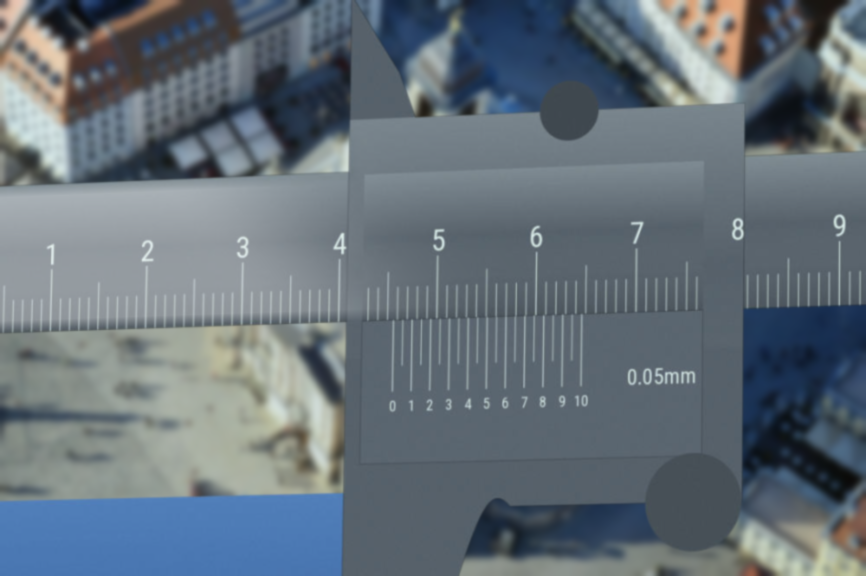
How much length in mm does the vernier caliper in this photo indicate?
45.6 mm
